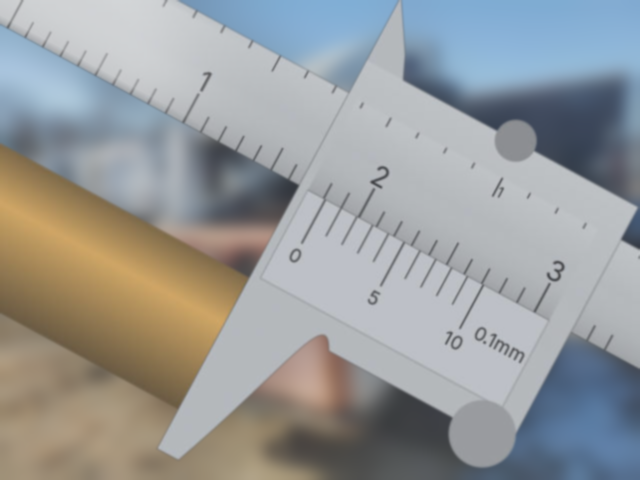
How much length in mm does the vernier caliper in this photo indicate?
18.1 mm
